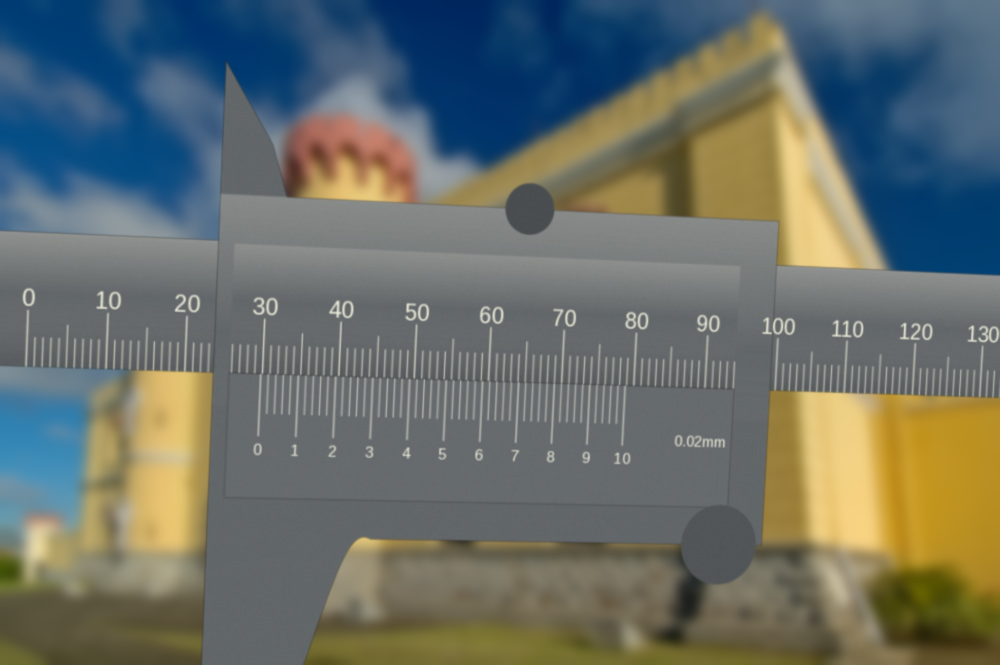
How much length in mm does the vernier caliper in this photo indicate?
29.8 mm
